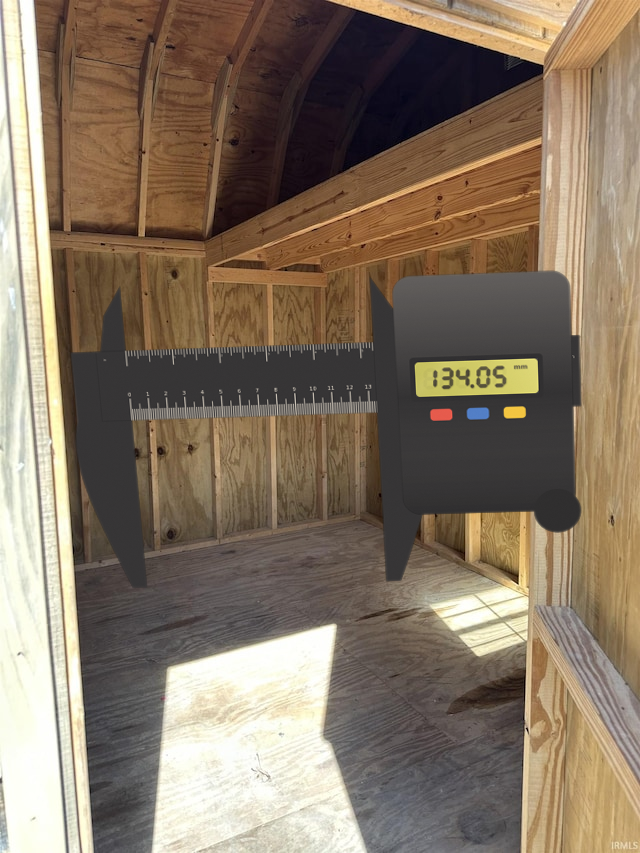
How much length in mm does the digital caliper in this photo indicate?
134.05 mm
